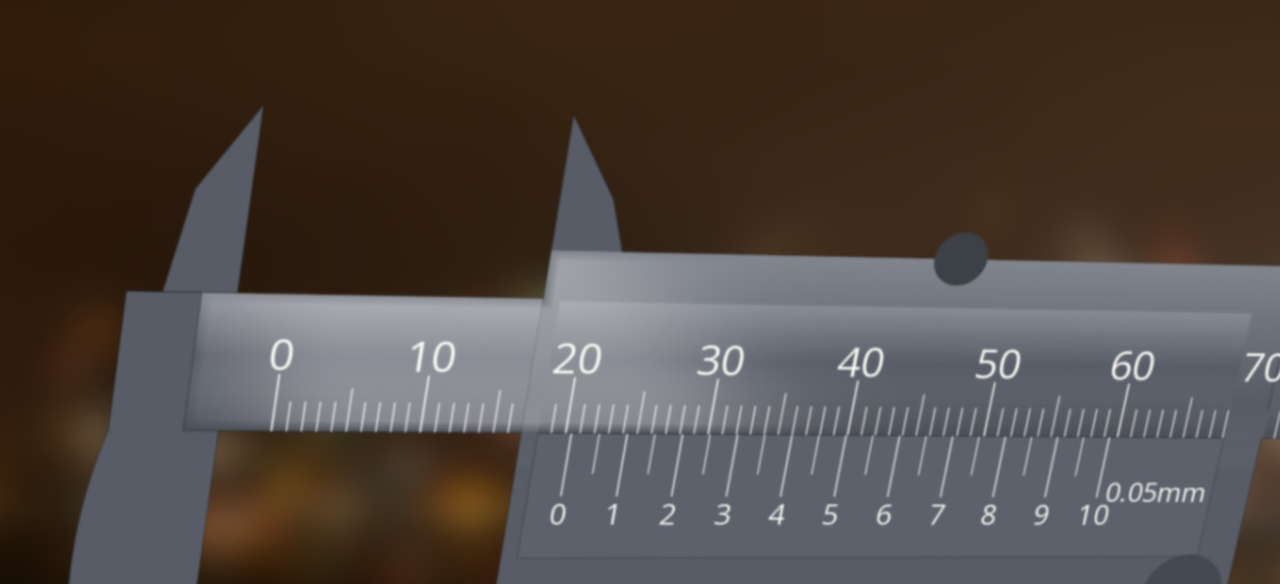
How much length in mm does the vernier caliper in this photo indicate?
20.4 mm
